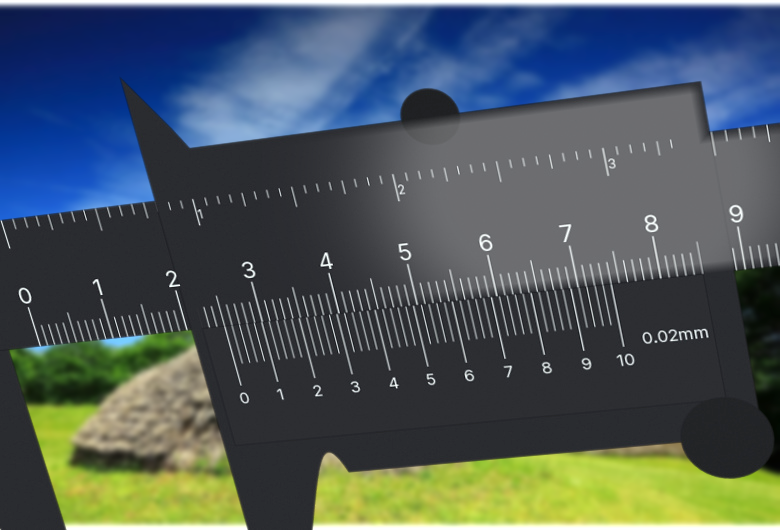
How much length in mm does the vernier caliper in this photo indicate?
25.0 mm
